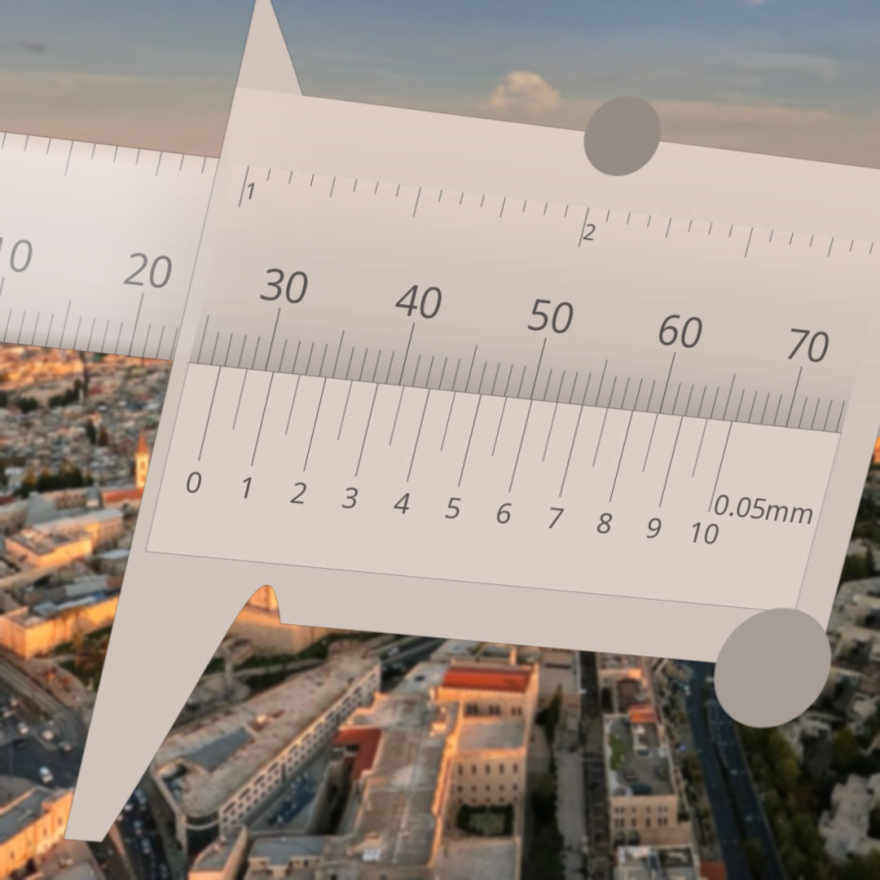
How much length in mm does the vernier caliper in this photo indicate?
26.7 mm
